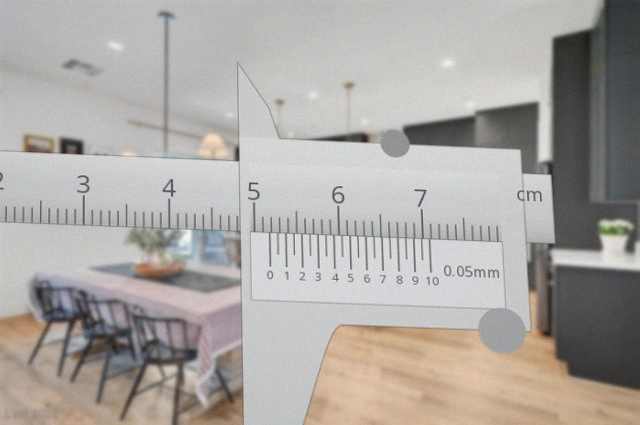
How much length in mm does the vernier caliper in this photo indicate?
51.8 mm
